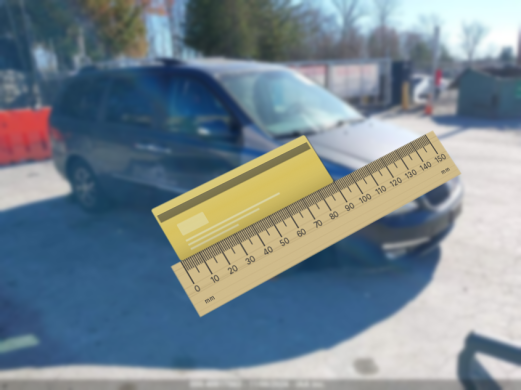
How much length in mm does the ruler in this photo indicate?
90 mm
